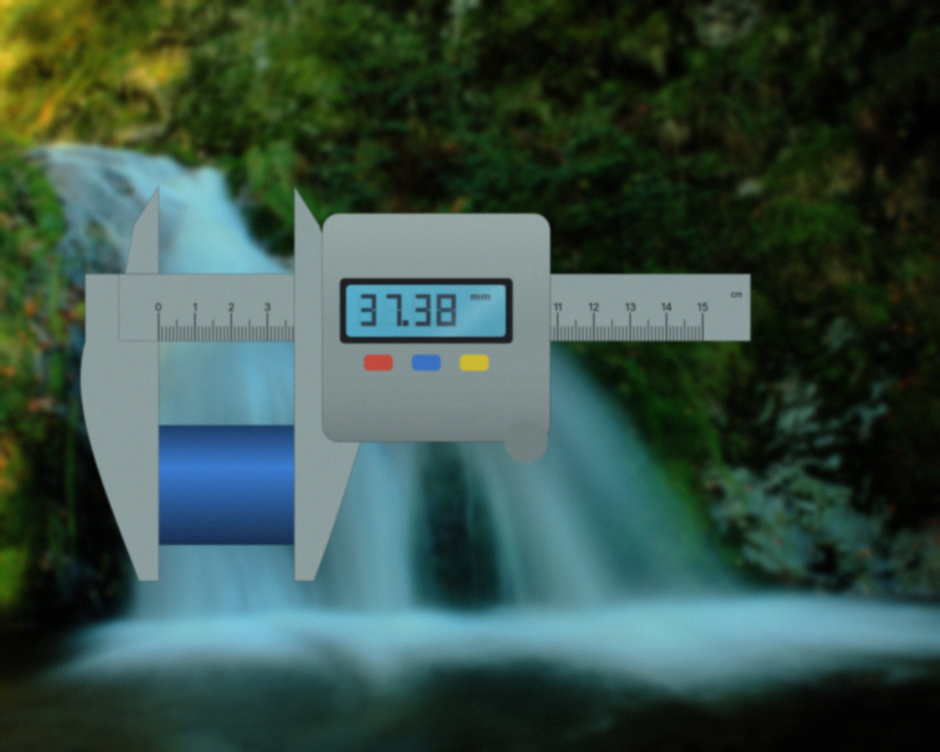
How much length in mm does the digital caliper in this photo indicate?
37.38 mm
